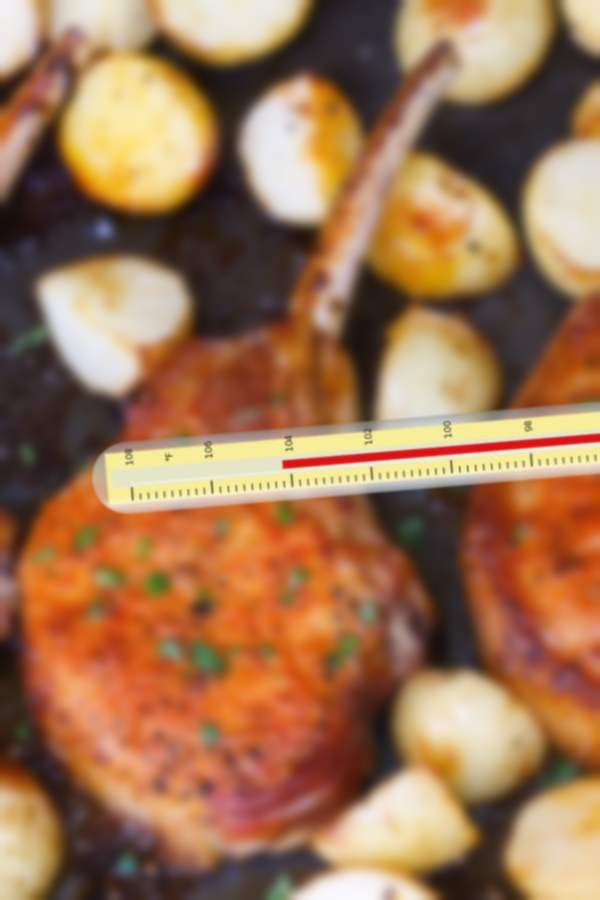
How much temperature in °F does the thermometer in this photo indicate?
104.2 °F
